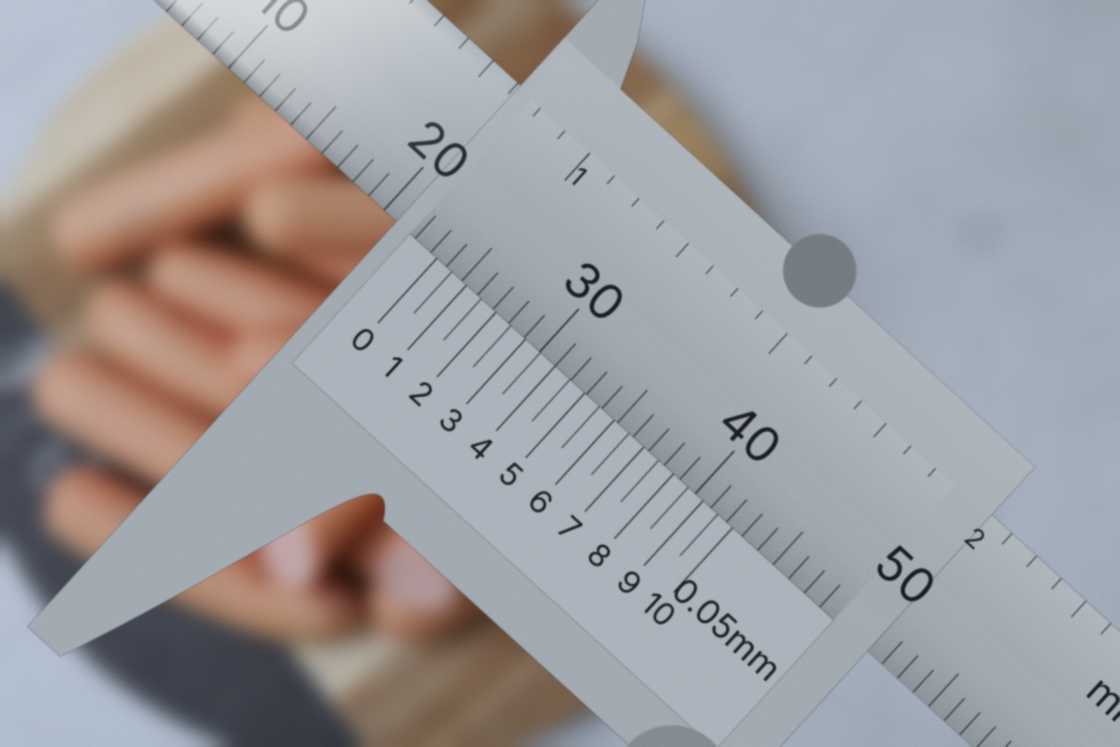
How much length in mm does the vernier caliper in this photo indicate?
23.4 mm
